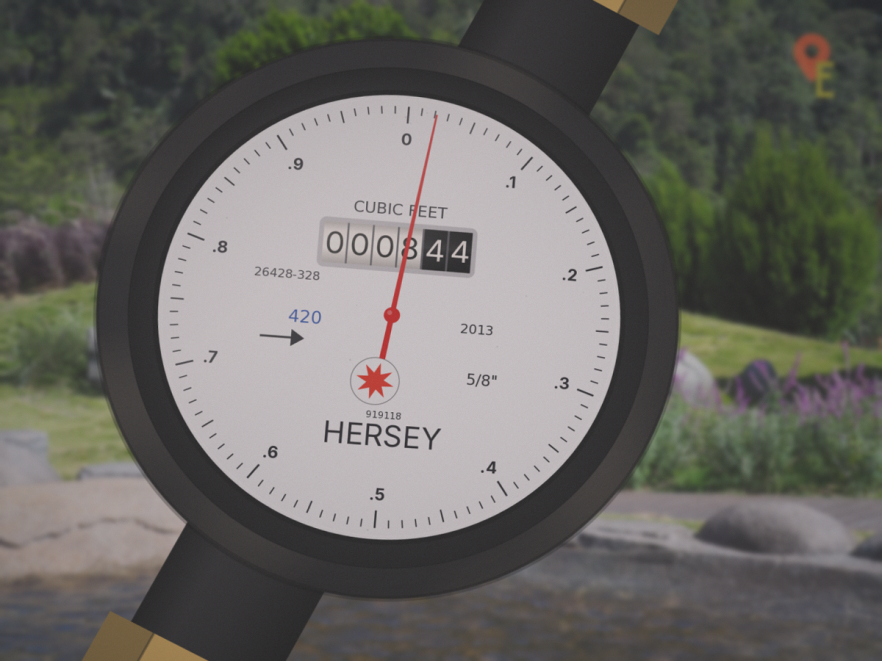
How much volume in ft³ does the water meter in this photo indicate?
844.02 ft³
